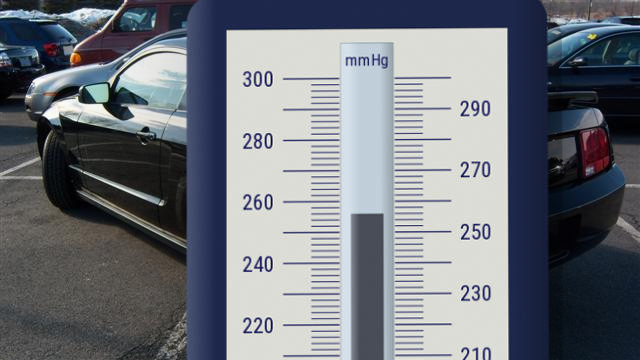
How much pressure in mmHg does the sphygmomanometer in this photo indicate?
256 mmHg
